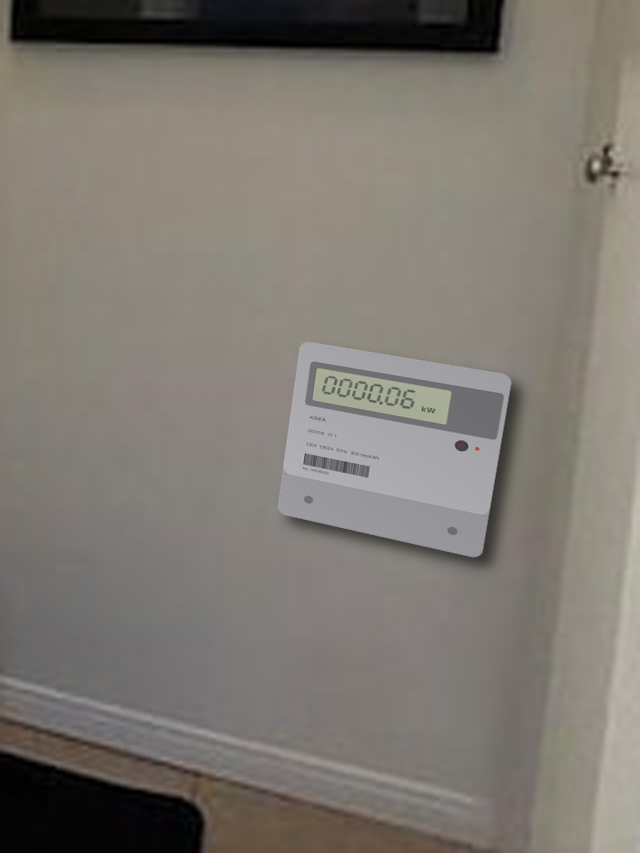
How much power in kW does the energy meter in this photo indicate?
0.06 kW
